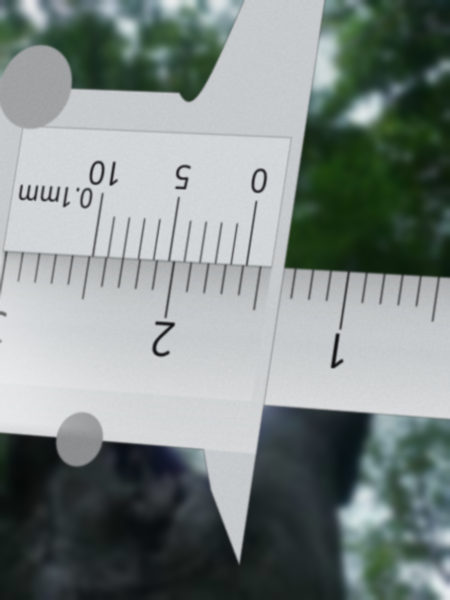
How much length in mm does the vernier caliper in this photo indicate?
15.8 mm
